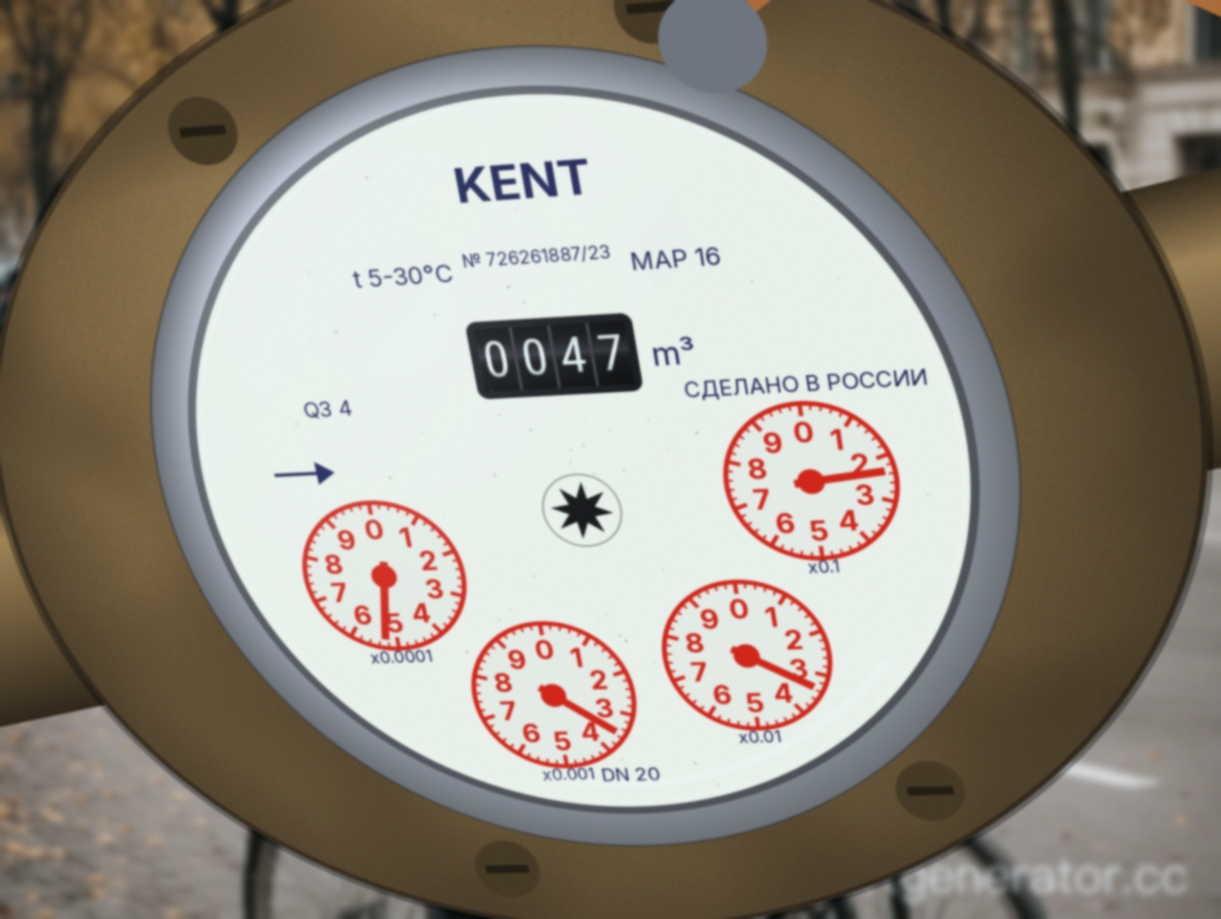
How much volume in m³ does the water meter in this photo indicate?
47.2335 m³
